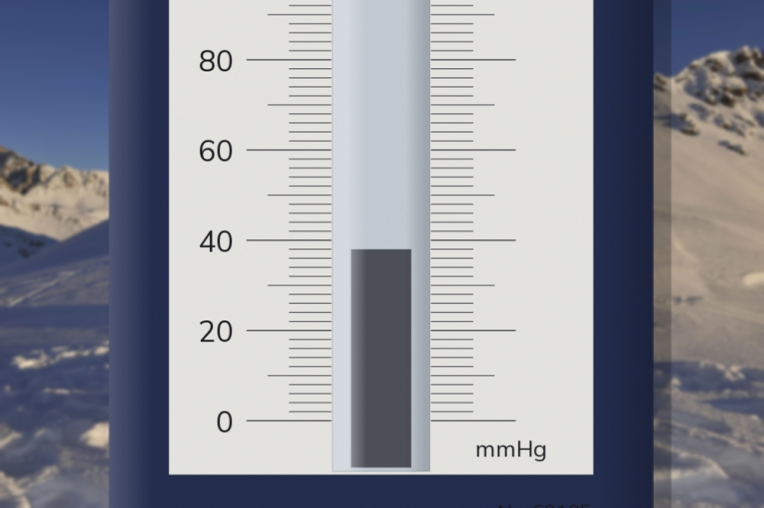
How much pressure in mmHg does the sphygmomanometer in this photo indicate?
38 mmHg
